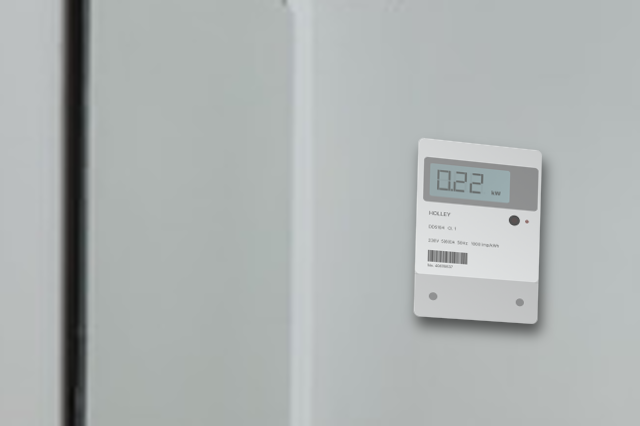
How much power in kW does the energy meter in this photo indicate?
0.22 kW
